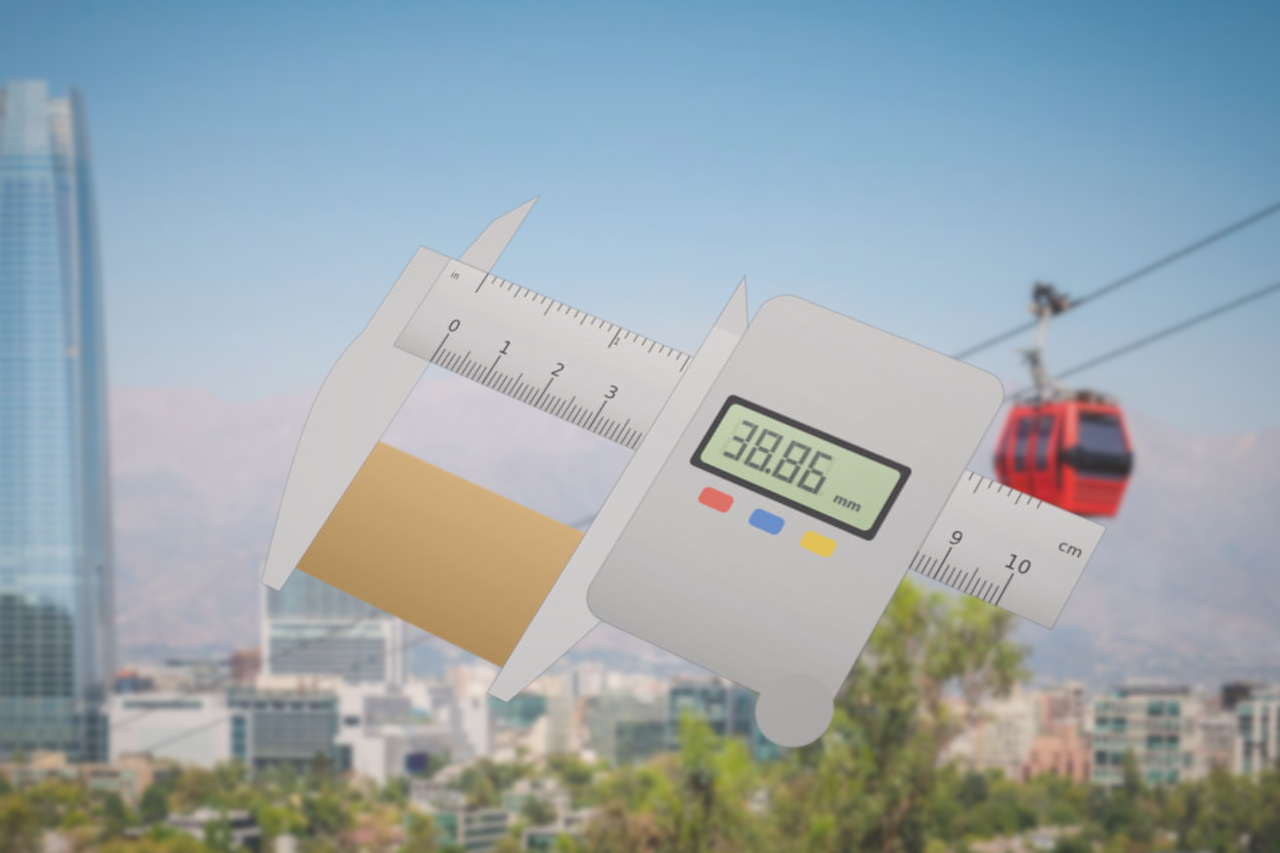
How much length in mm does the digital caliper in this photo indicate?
38.86 mm
